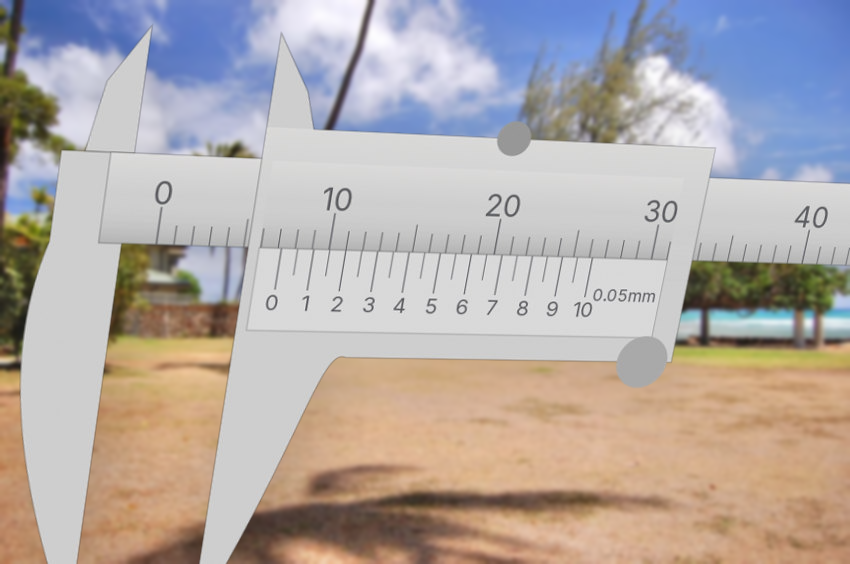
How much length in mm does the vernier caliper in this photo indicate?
7.2 mm
